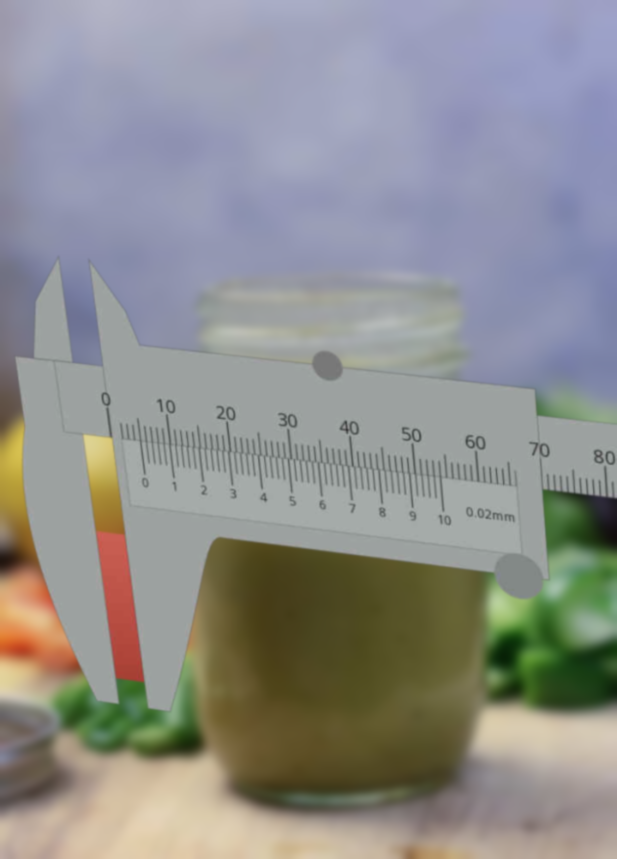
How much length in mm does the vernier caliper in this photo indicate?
5.0 mm
